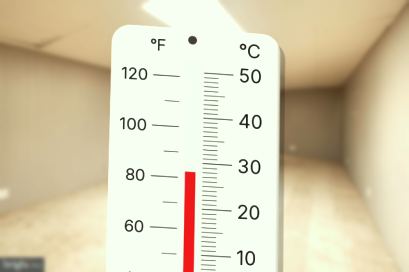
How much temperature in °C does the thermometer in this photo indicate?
28 °C
